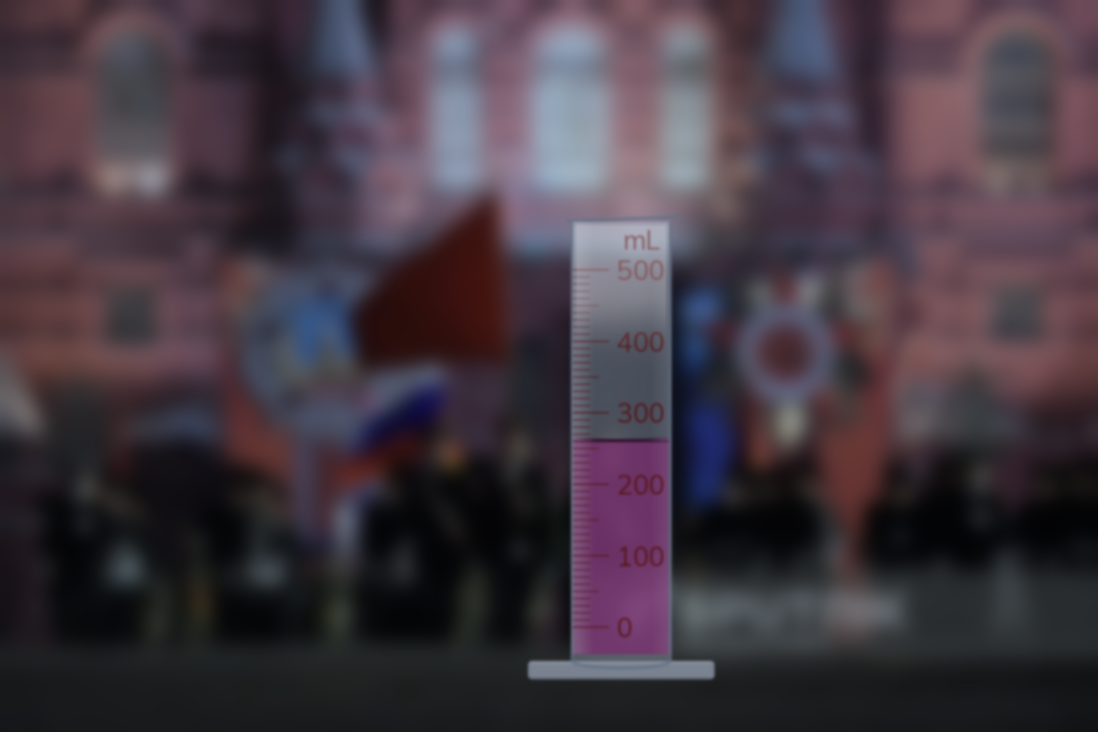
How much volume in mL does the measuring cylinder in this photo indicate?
260 mL
